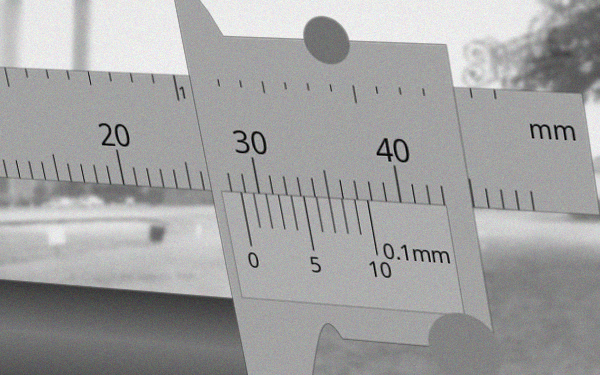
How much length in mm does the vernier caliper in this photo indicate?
28.7 mm
